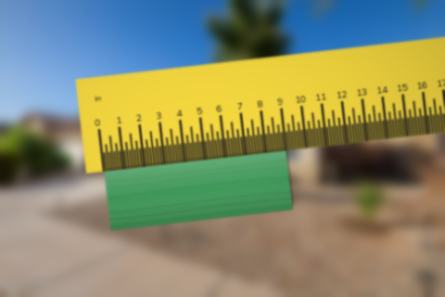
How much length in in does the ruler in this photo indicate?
9 in
